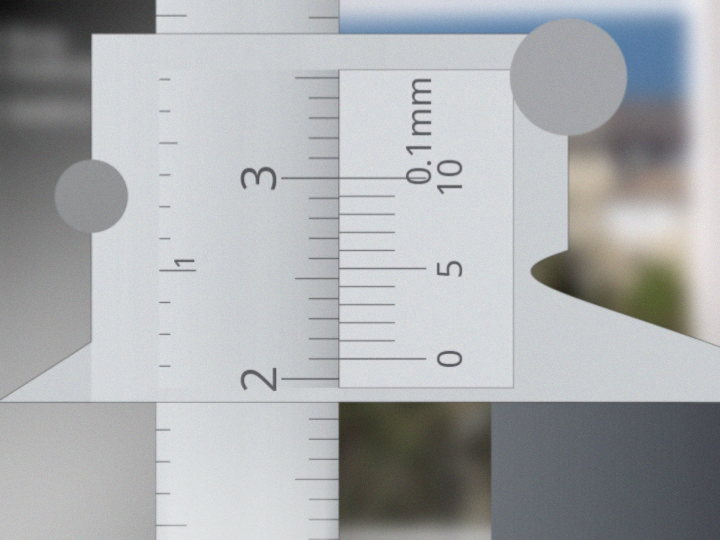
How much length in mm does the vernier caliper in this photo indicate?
21.0 mm
